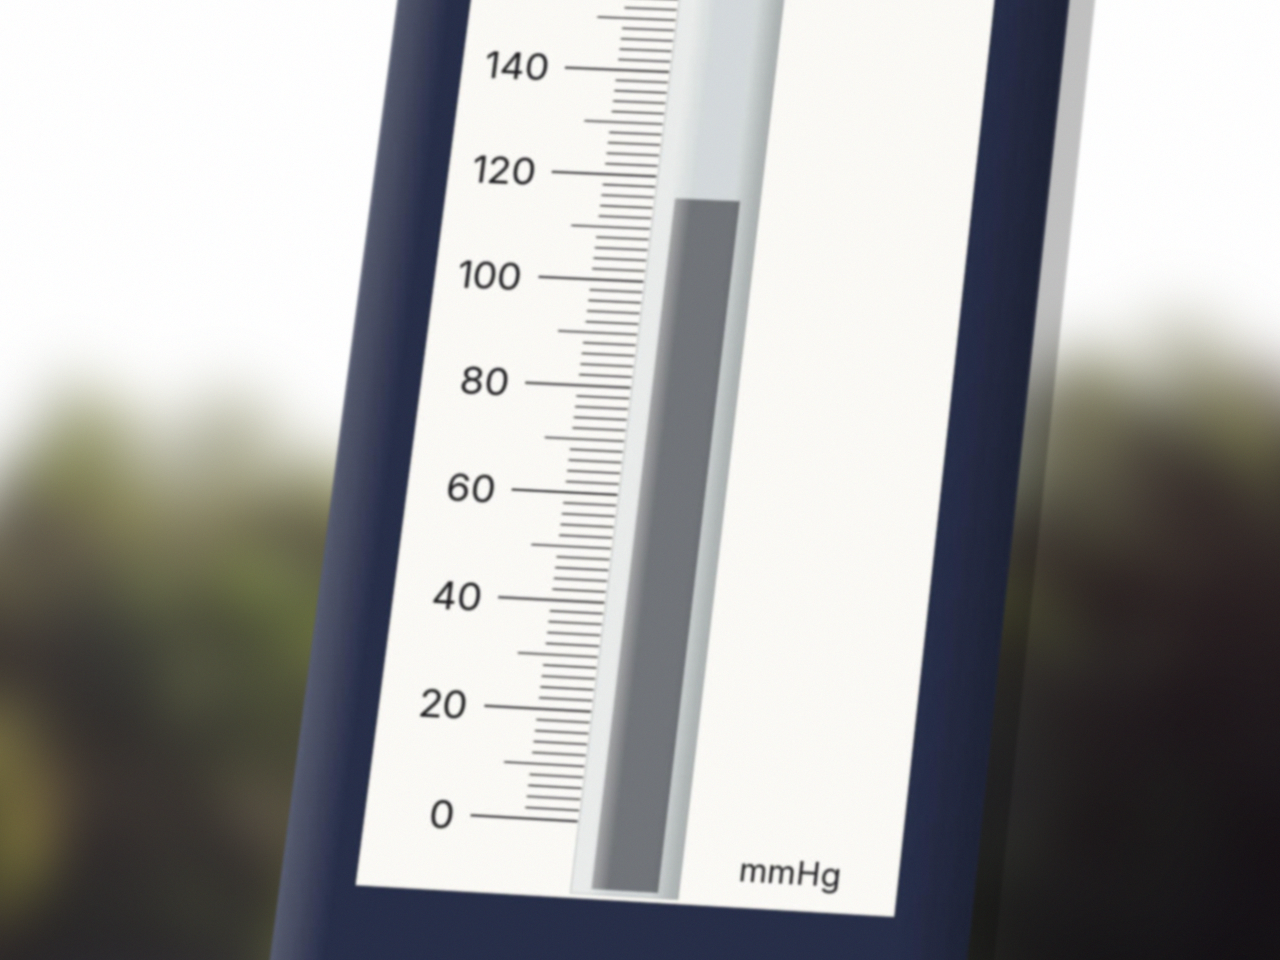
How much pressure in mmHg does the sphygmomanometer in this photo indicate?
116 mmHg
